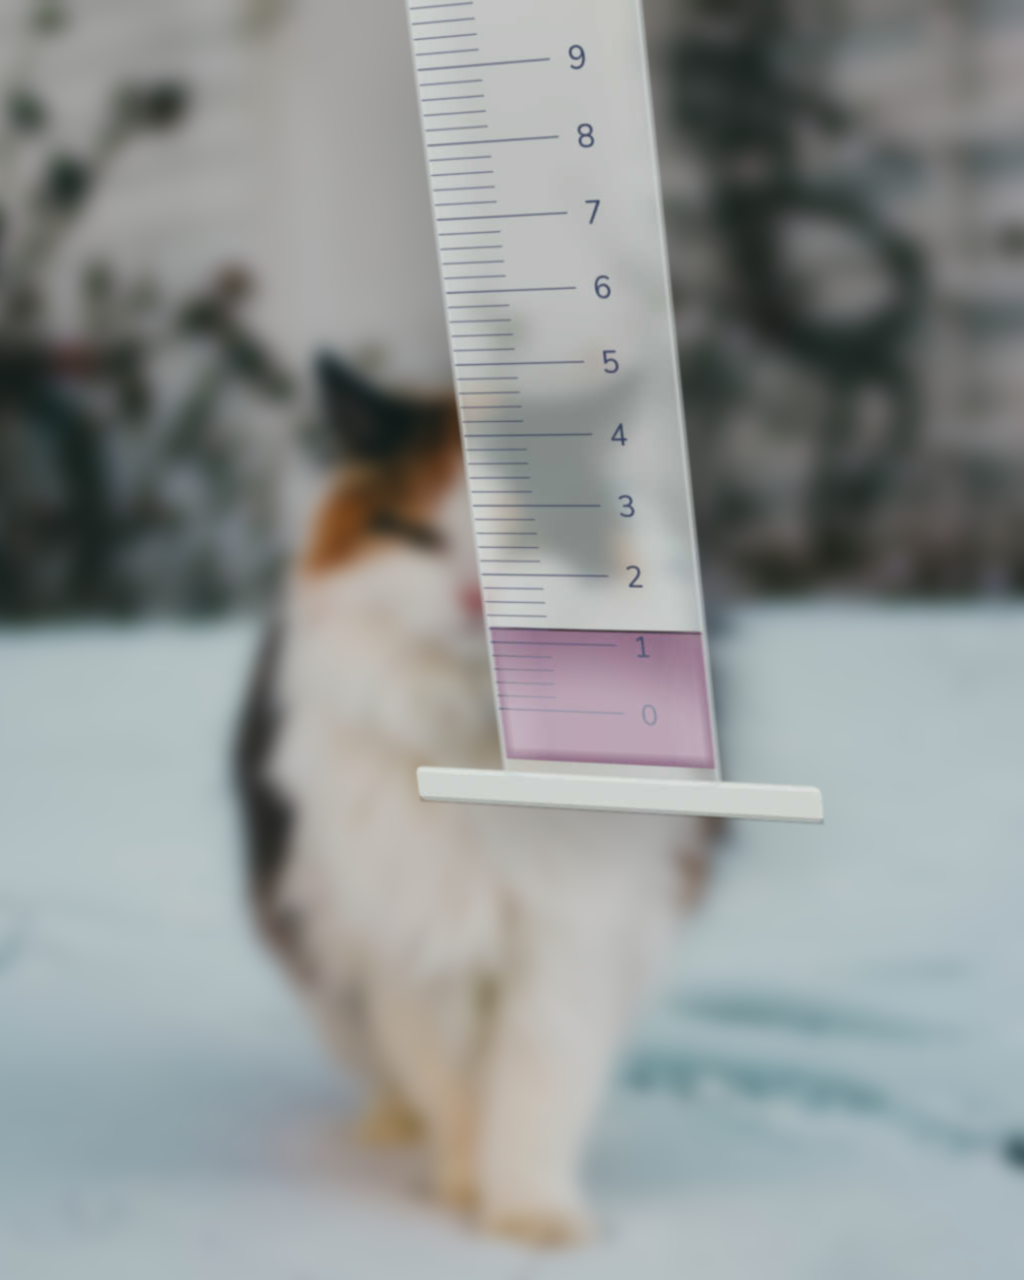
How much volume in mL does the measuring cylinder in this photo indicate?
1.2 mL
